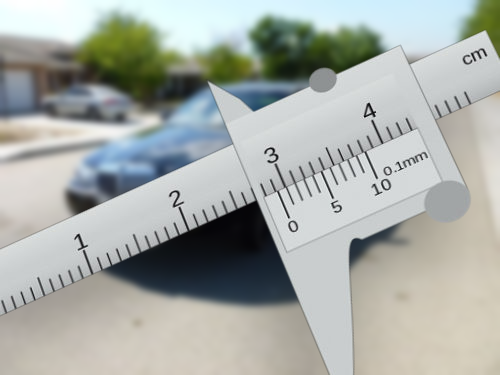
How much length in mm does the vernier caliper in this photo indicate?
29.2 mm
